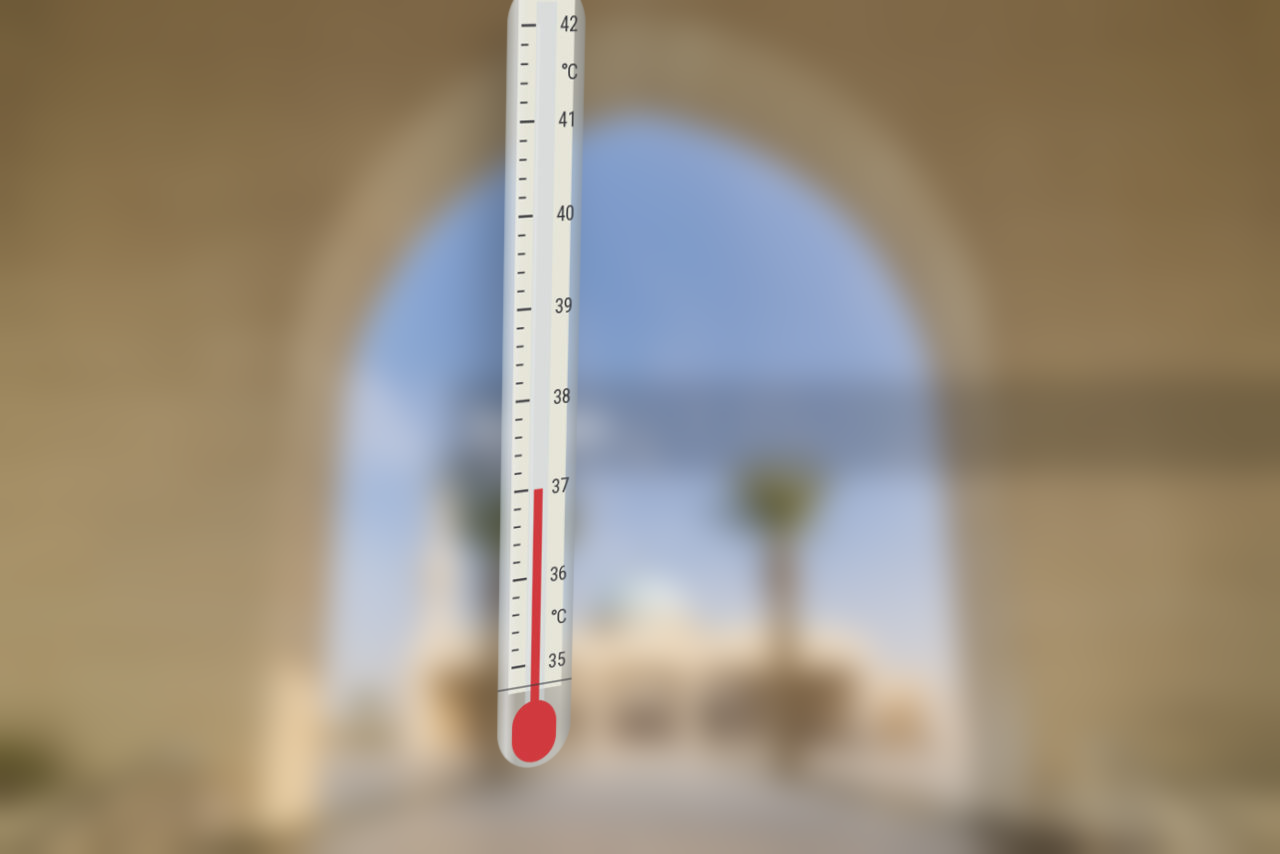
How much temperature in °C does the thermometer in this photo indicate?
37 °C
